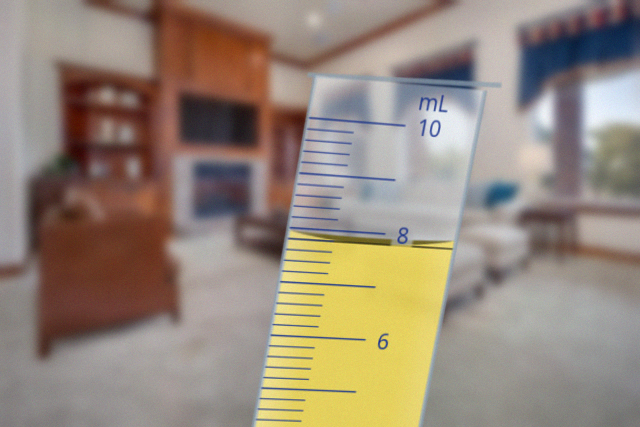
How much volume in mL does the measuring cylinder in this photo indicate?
7.8 mL
